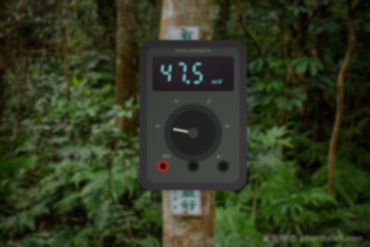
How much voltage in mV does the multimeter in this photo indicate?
47.5 mV
